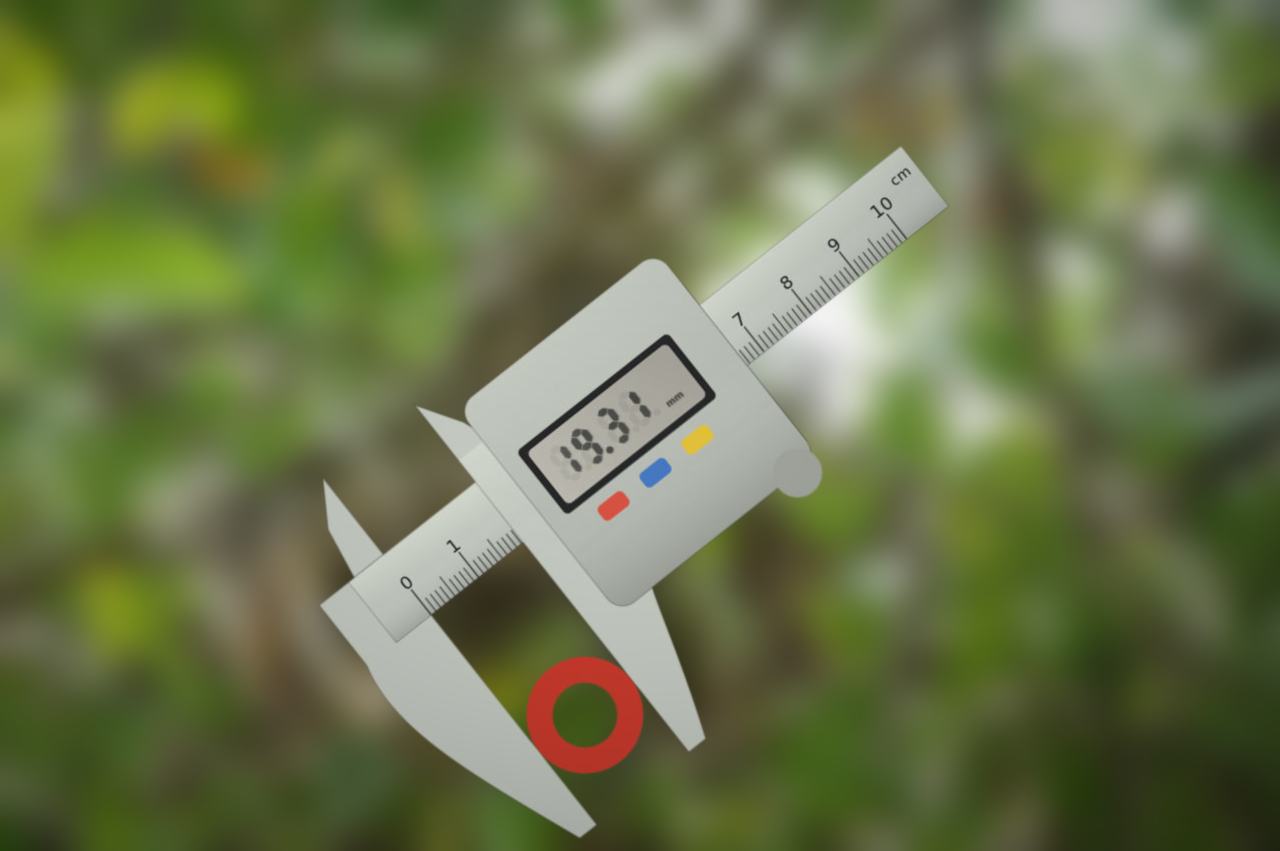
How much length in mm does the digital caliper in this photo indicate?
19.31 mm
